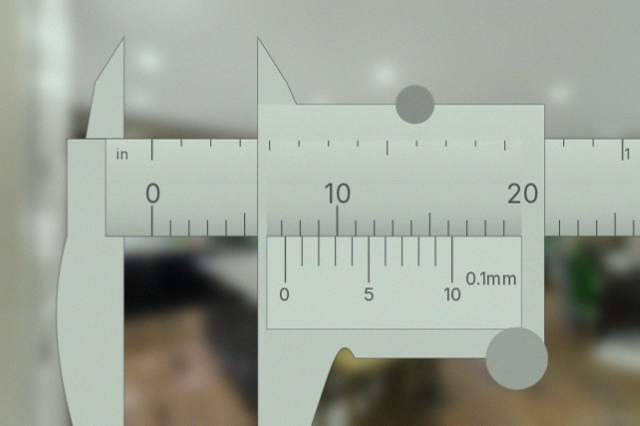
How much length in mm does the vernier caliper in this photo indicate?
7.2 mm
